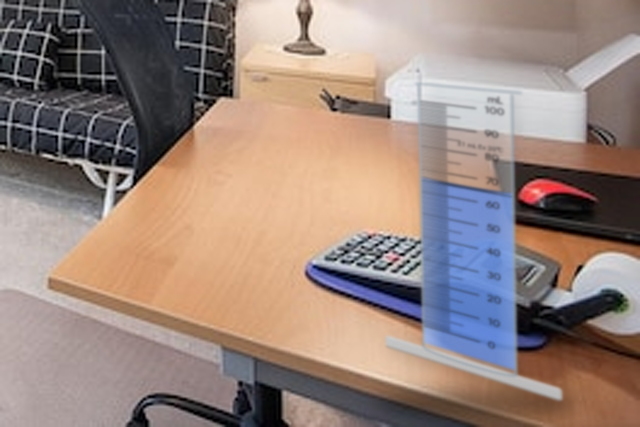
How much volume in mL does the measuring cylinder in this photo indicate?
65 mL
